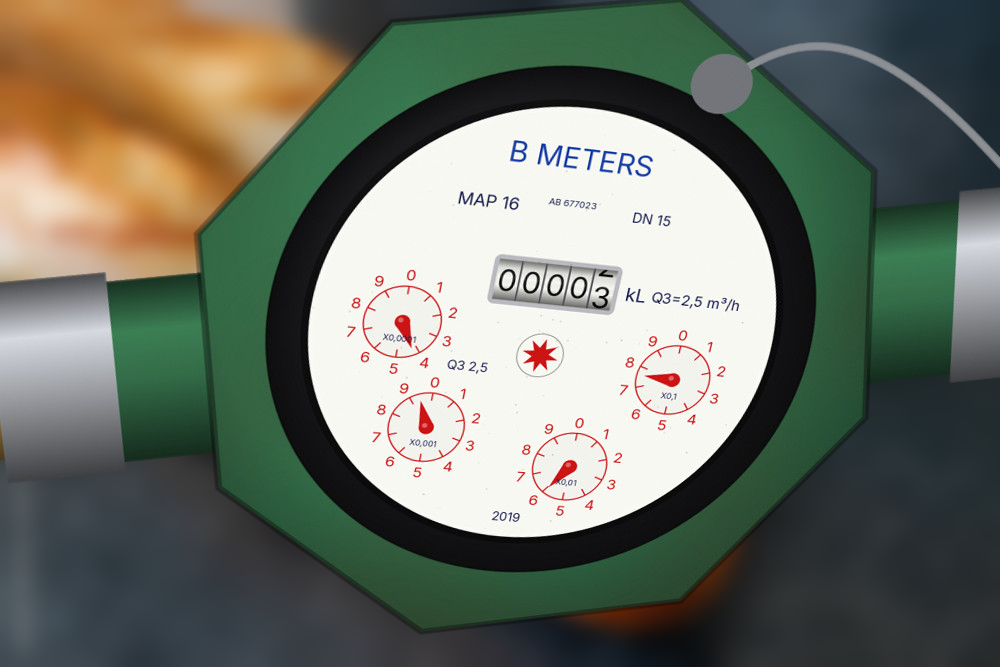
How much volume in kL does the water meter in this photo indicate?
2.7594 kL
